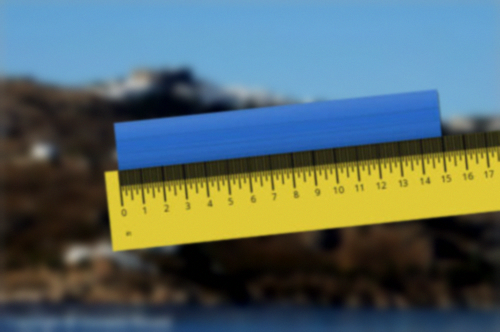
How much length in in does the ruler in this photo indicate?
15 in
